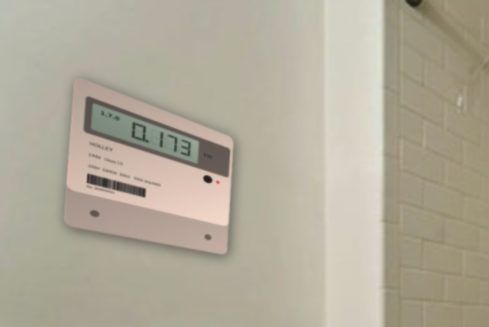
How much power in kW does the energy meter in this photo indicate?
0.173 kW
